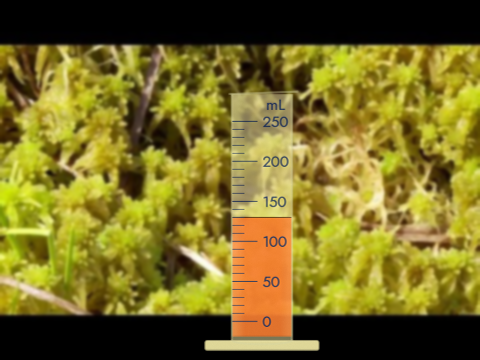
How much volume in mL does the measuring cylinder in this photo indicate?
130 mL
